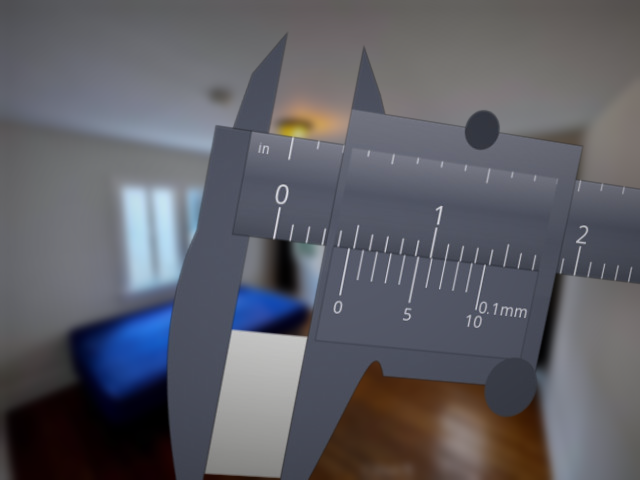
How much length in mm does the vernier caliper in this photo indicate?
4.7 mm
